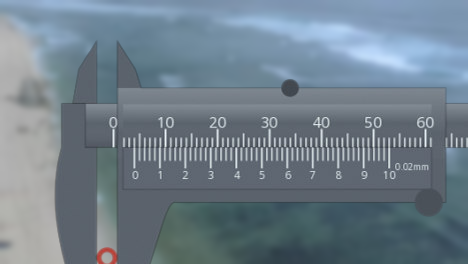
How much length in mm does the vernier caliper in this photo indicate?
4.0 mm
